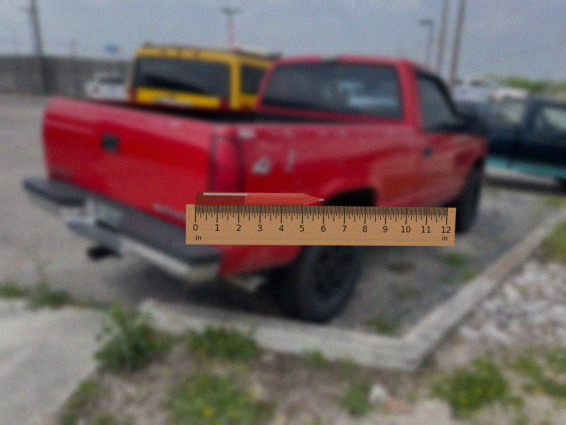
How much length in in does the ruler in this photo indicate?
6 in
